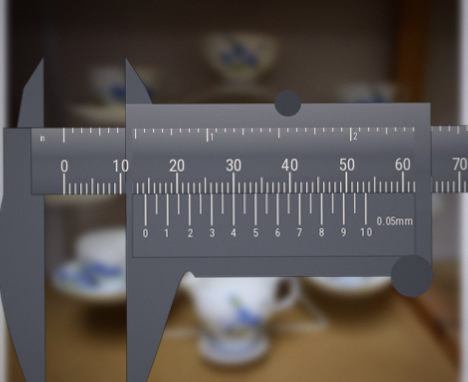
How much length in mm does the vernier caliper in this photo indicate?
14.4 mm
